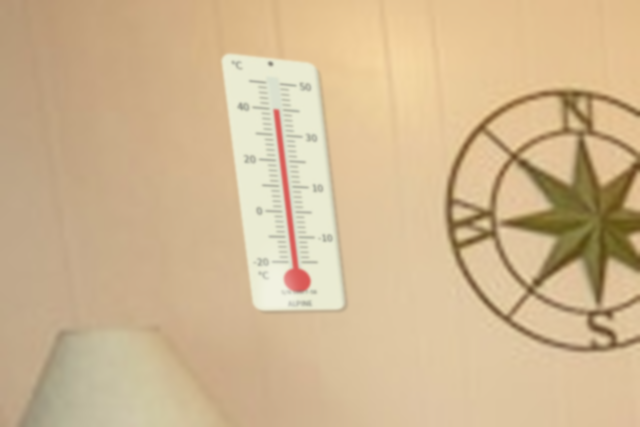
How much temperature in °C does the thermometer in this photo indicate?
40 °C
